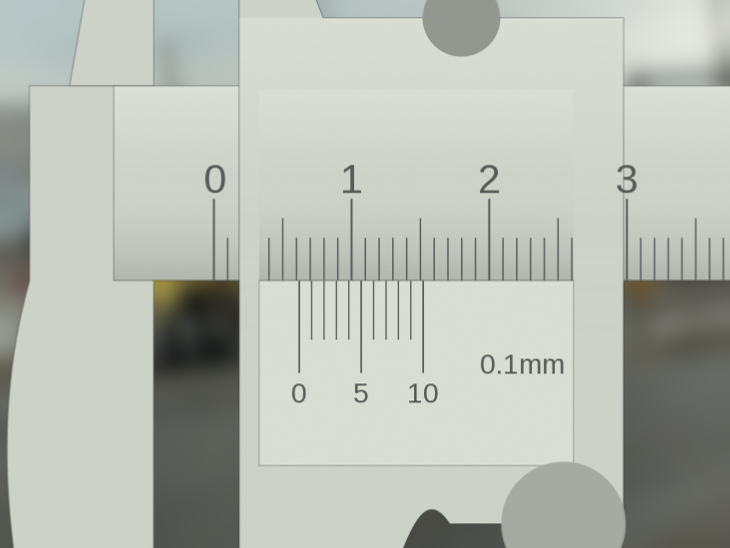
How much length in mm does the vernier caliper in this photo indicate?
6.2 mm
